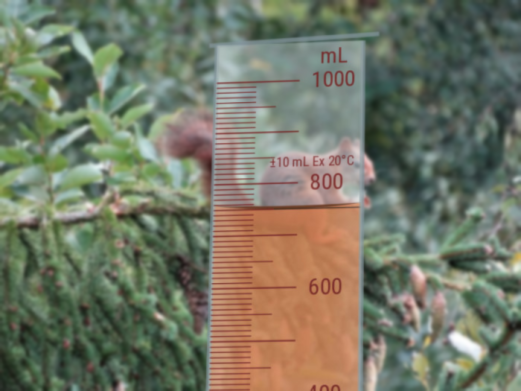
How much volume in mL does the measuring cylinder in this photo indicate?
750 mL
